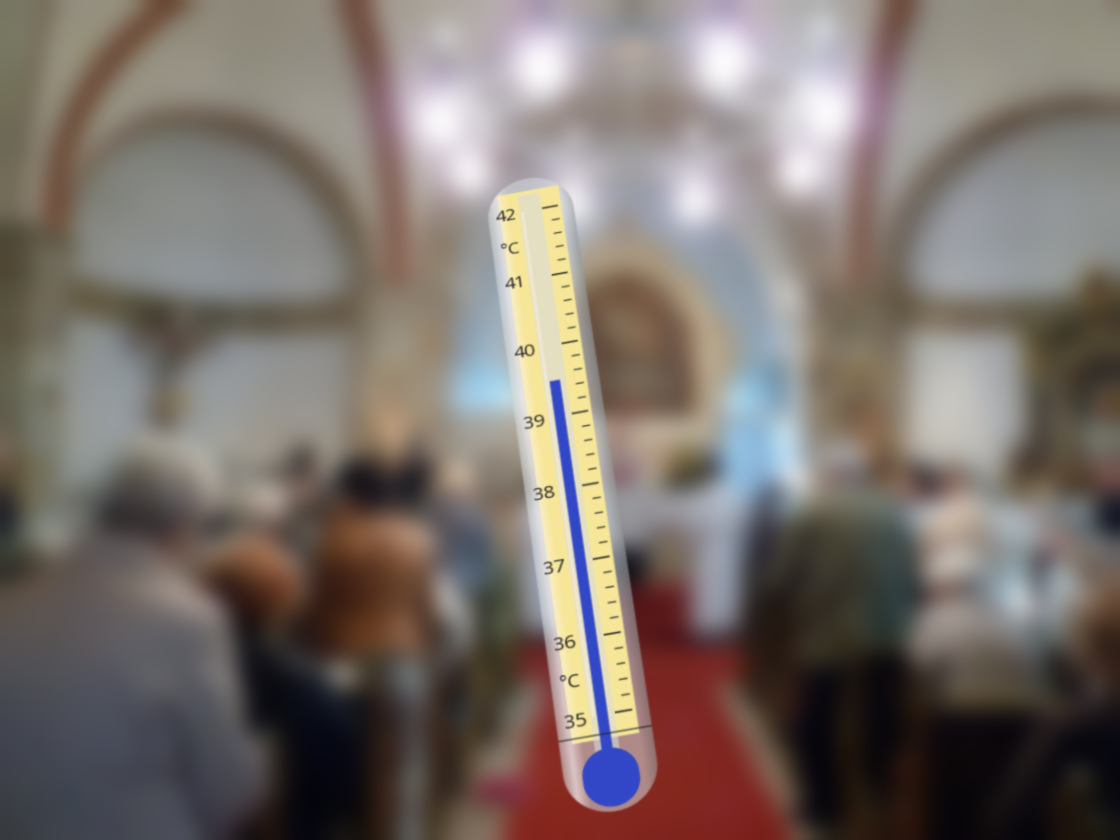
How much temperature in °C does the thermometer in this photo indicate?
39.5 °C
